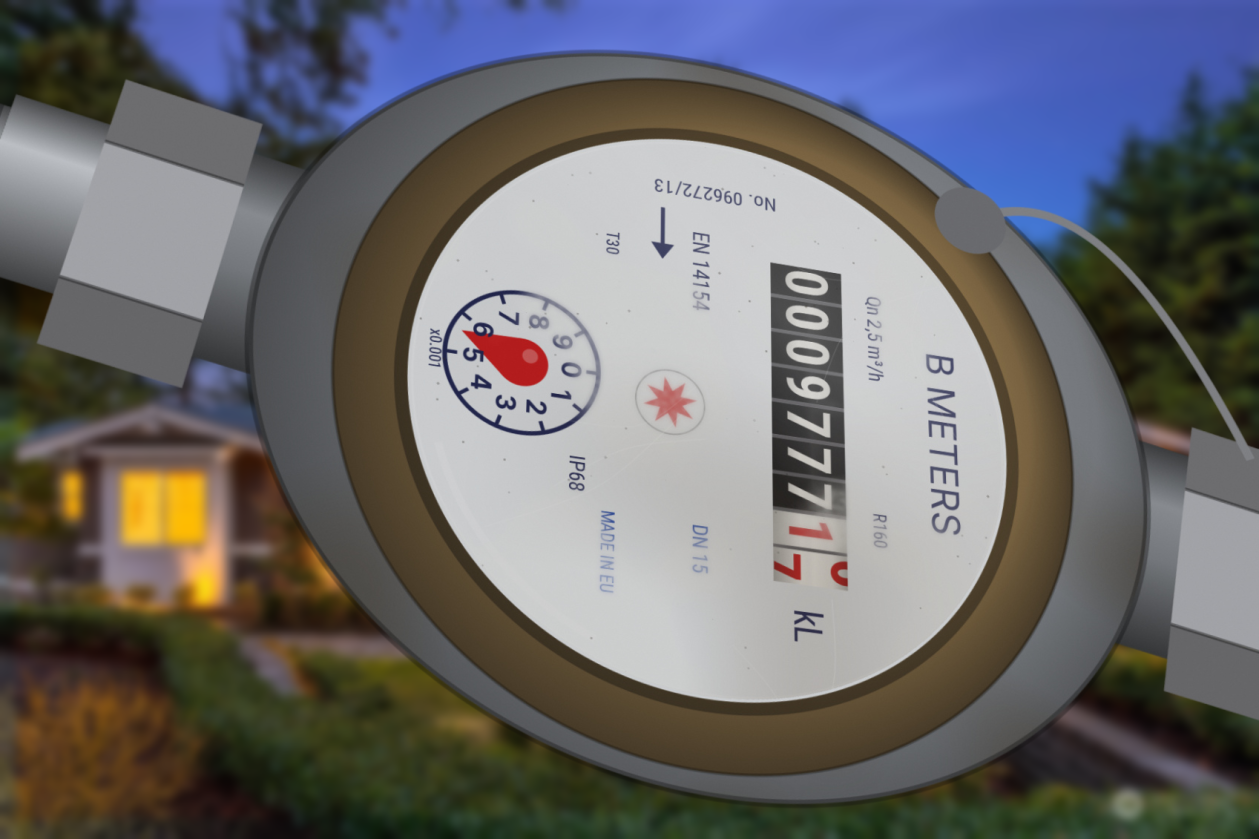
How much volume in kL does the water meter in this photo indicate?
9777.165 kL
